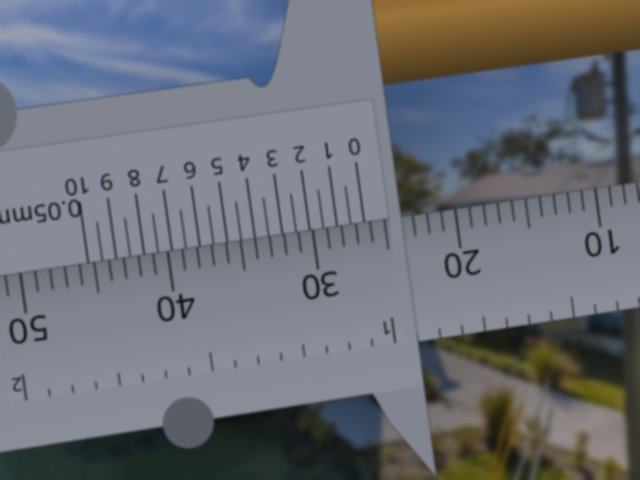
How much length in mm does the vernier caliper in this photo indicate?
26.4 mm
